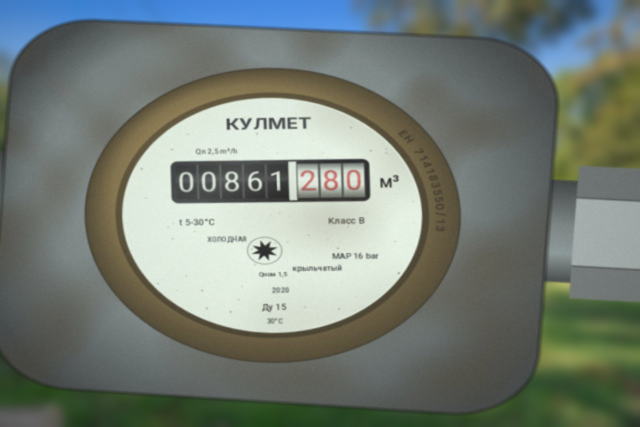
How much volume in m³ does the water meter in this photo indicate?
861.280 m³
